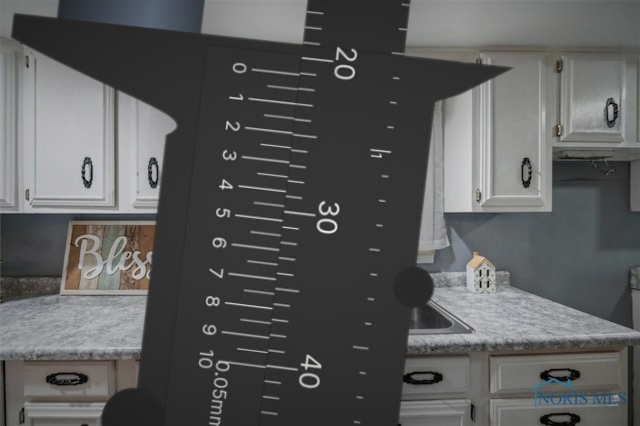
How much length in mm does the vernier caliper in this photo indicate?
21.1 mm
